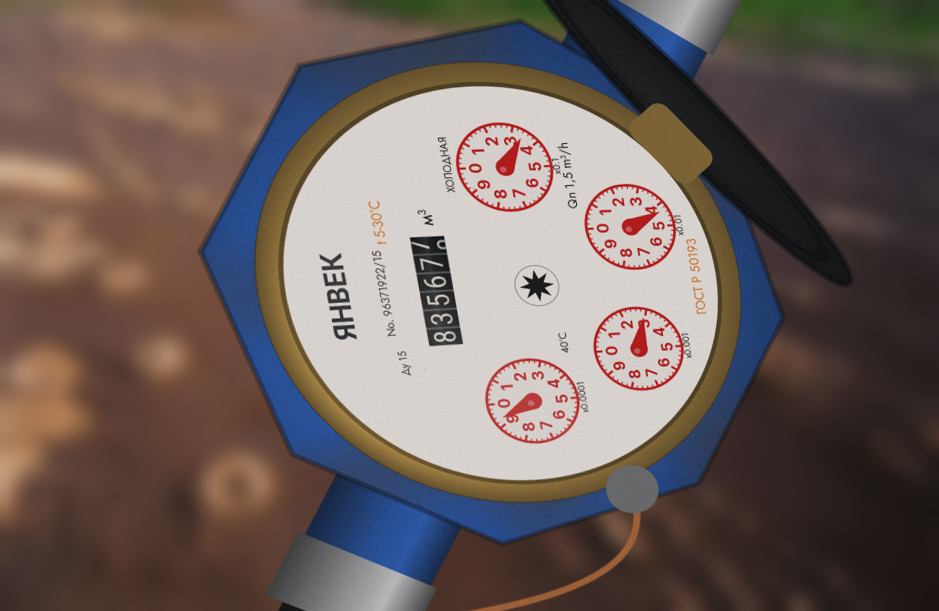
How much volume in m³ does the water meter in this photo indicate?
835677.3429 m³
